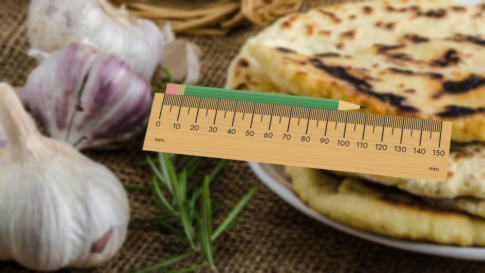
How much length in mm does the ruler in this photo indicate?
110 mm
